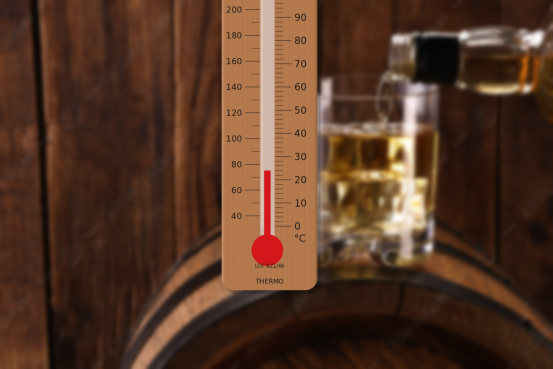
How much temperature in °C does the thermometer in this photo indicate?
24 °C
